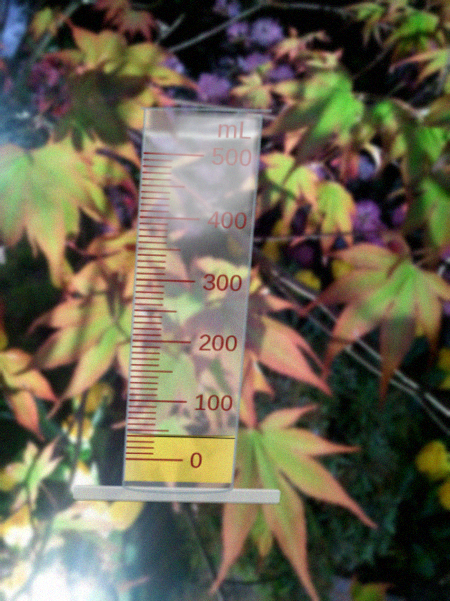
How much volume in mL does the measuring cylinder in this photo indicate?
40 mL
